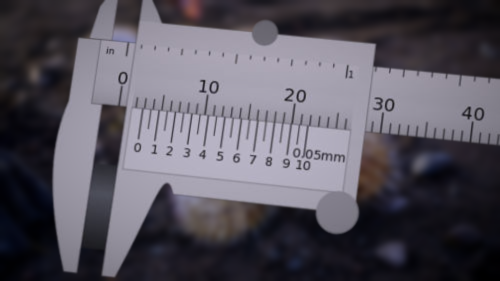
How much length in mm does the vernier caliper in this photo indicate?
2.8 mm
